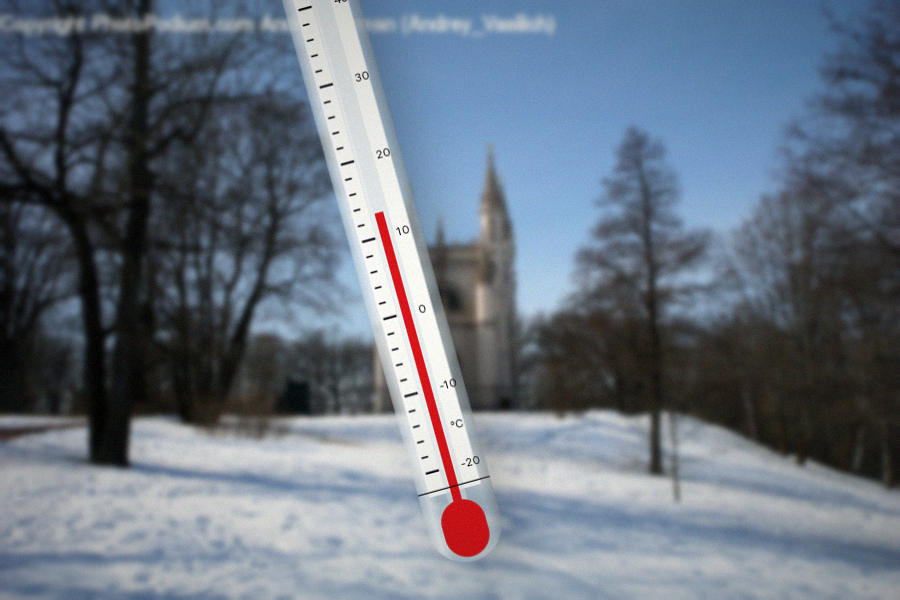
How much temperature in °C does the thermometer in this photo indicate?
13 °C
